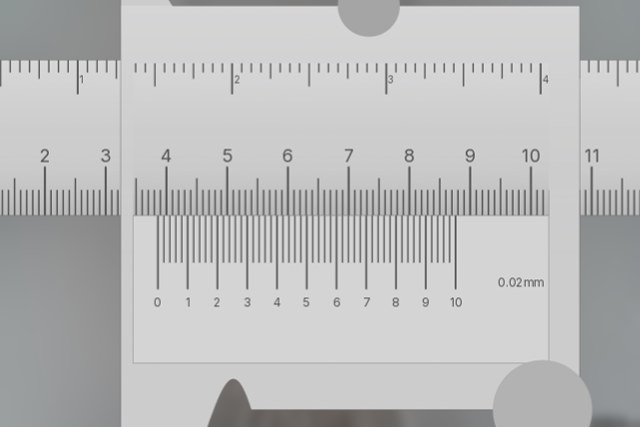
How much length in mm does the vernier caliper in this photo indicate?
38.6 mm
